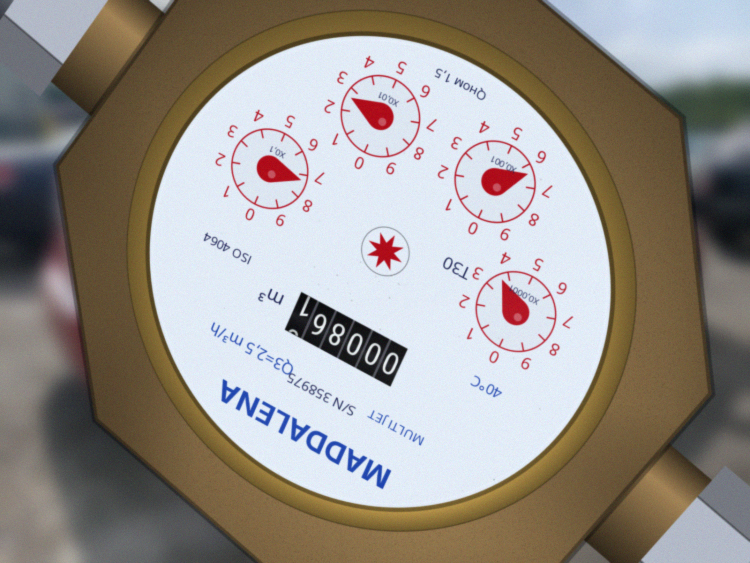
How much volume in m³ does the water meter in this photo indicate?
860.7263 m³
